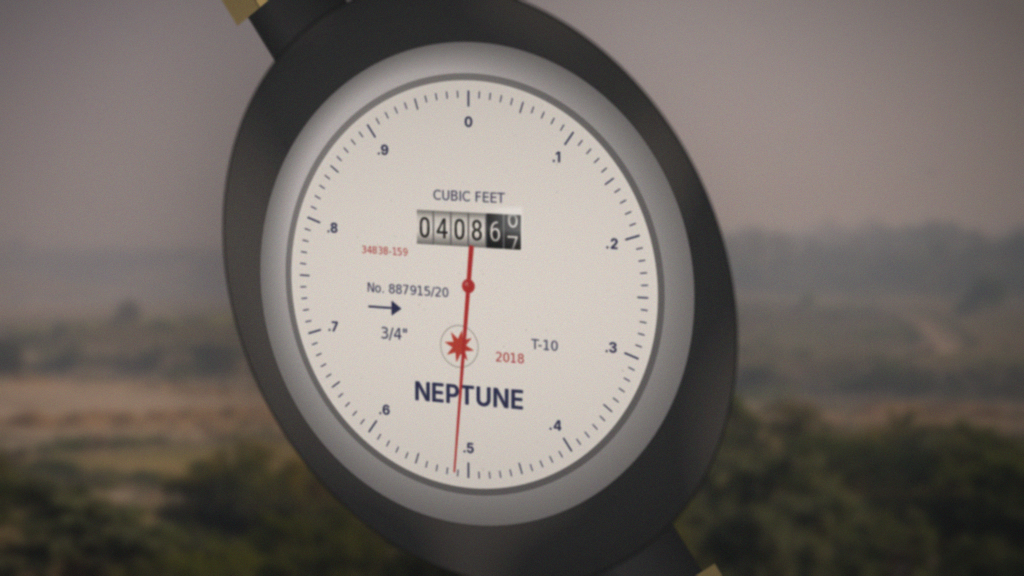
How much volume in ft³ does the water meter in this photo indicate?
40866.51 ft³
